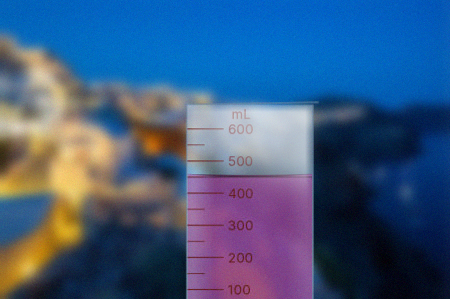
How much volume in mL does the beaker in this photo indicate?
450 mL
